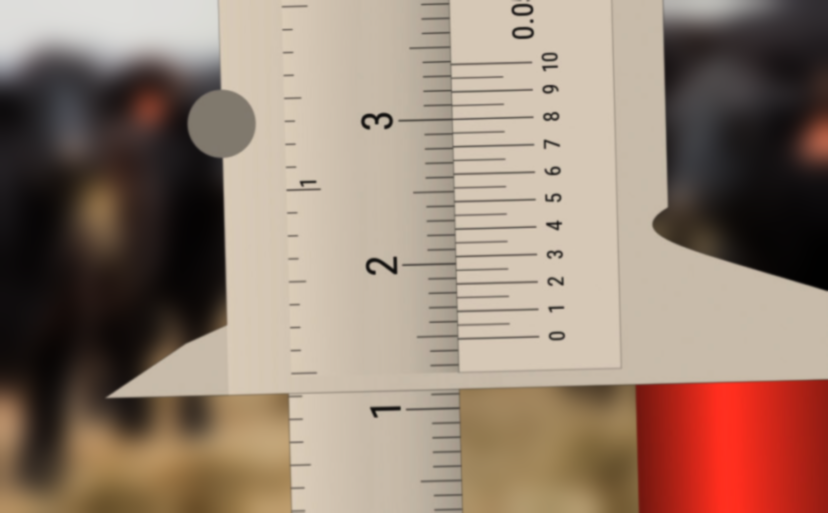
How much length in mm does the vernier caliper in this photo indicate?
14.8 mm
